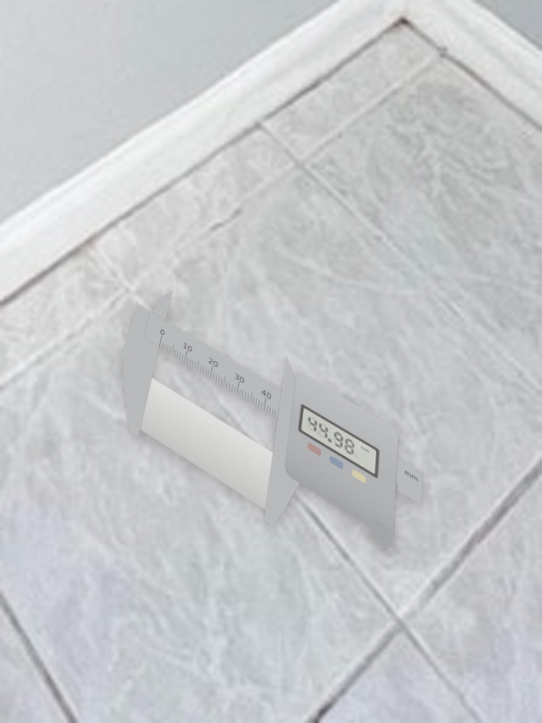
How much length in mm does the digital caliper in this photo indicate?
44.98 mm
